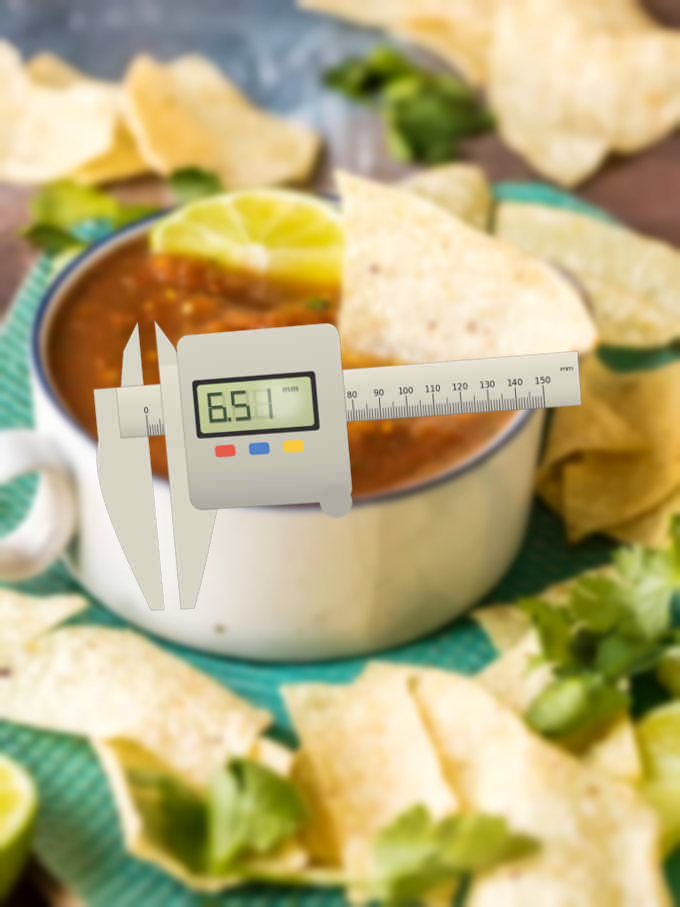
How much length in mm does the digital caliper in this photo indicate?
6.51 mm
